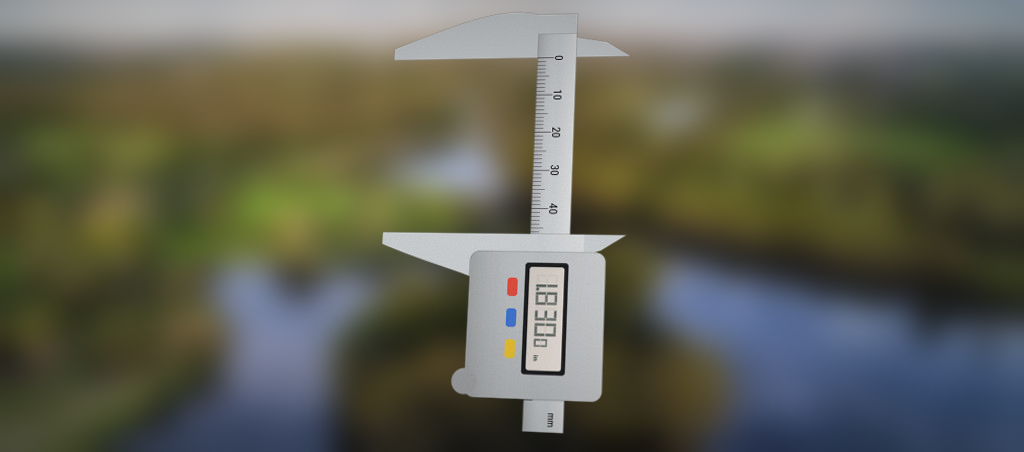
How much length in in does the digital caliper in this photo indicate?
1.8300 in
